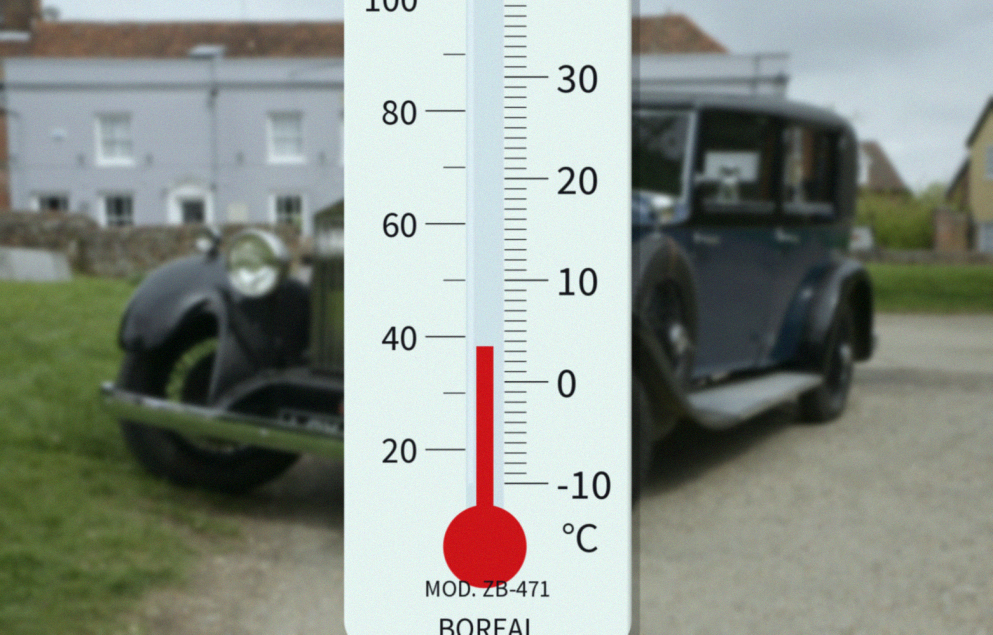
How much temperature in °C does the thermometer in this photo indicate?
3.5 °C
